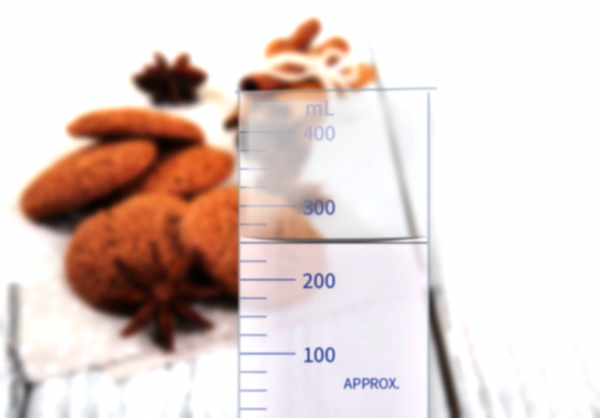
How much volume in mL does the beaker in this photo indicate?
250 mL
